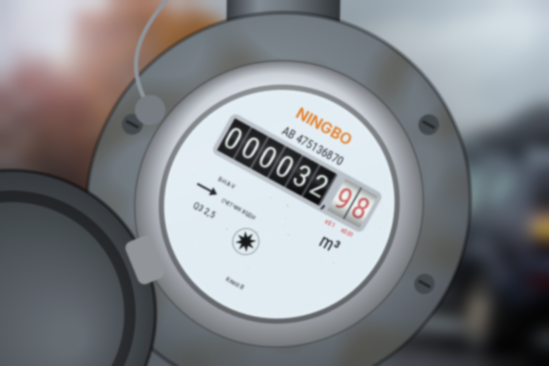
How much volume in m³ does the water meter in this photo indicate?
32.98 m³
